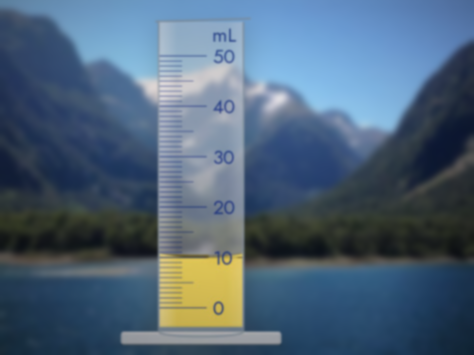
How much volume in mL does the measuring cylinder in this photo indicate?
10 mL
